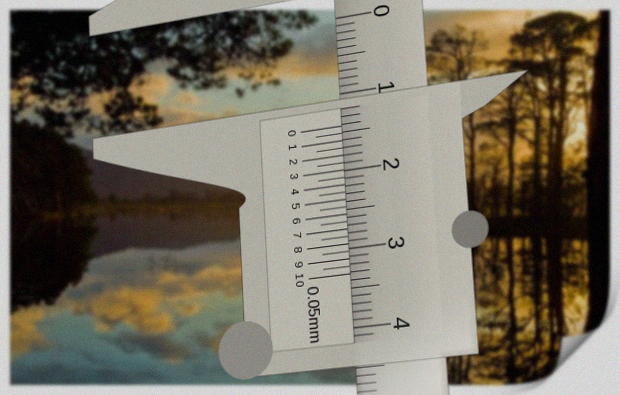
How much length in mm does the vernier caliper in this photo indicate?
14.2 mm
